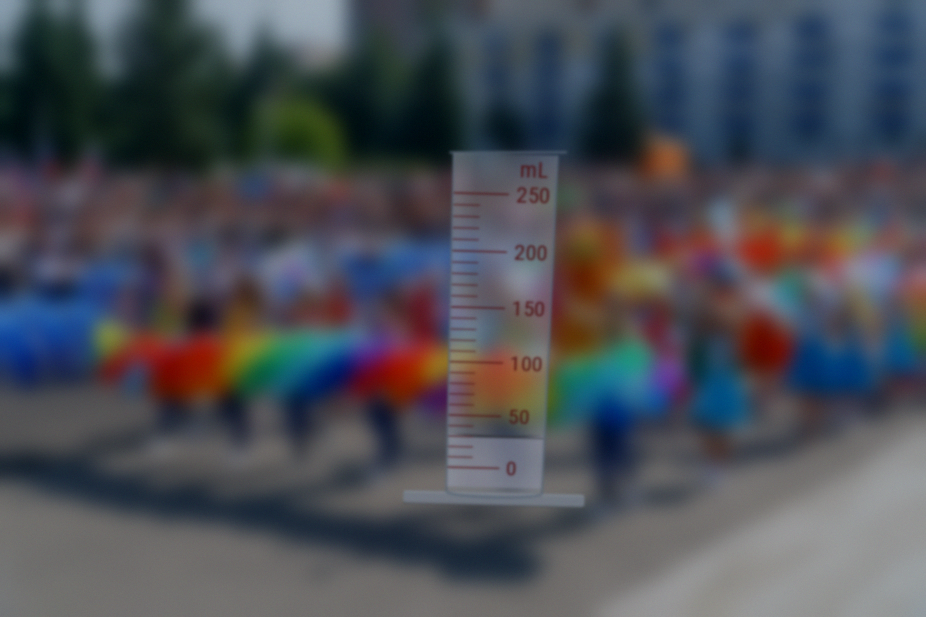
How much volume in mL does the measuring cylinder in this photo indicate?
30 mL
